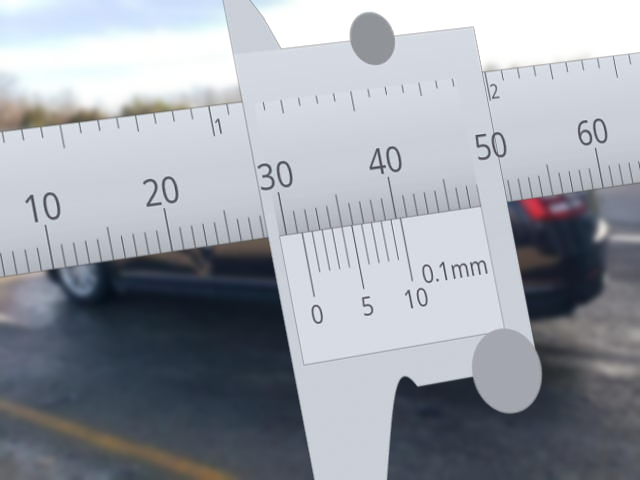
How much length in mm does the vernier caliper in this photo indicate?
31.4 mm
